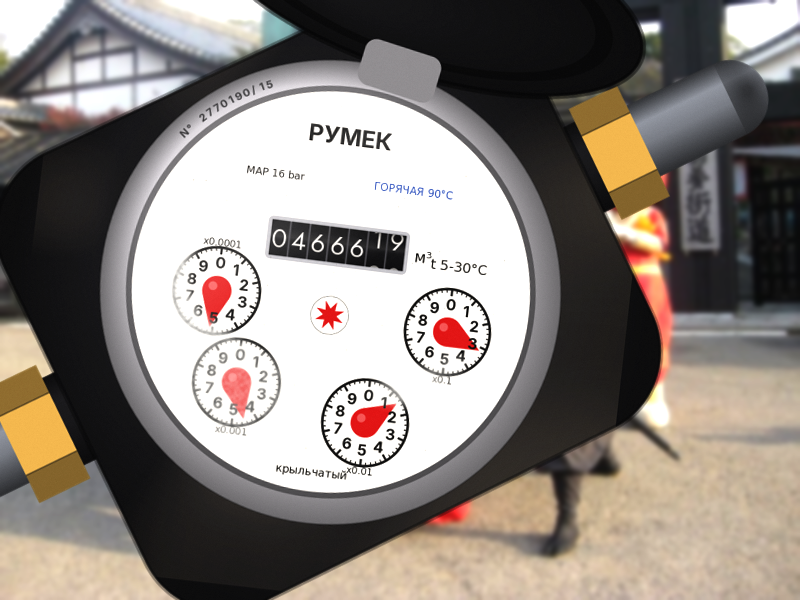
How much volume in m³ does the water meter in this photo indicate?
466619.3145 m³
